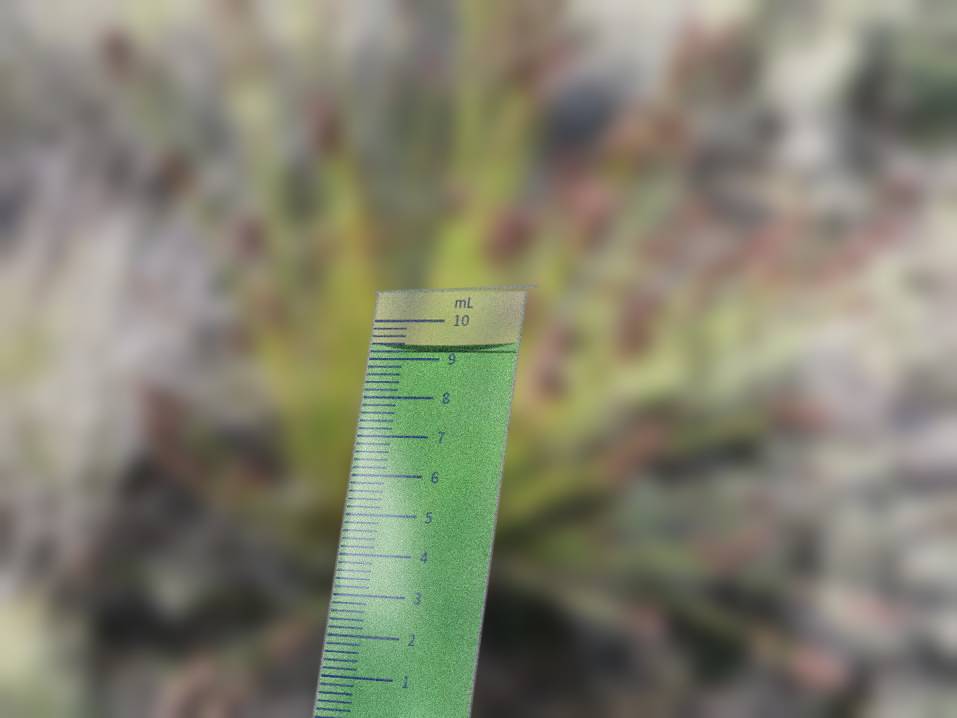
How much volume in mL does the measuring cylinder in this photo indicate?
9.2 mL
